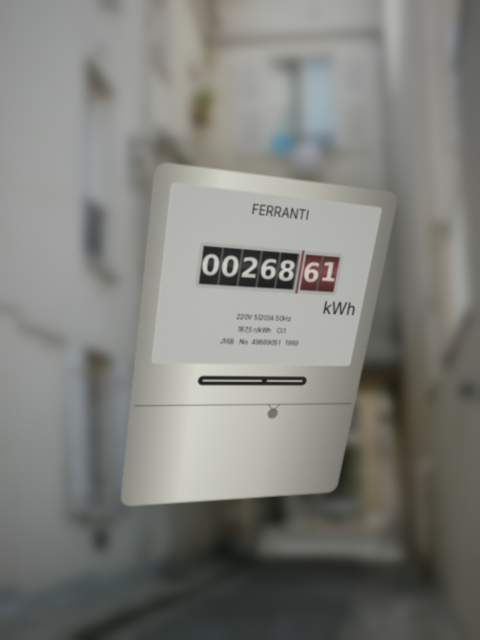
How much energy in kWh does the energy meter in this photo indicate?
268.61 kWh
